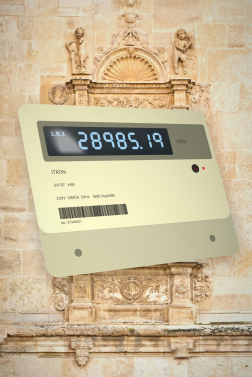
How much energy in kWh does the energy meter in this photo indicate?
28985.19 kWh
